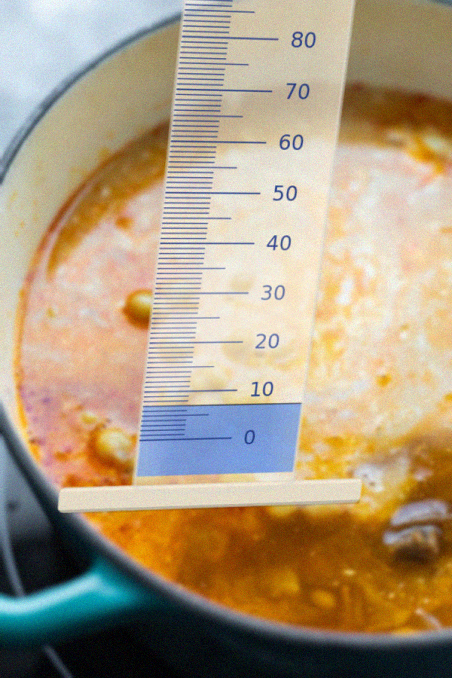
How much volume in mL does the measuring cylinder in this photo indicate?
7 mL
